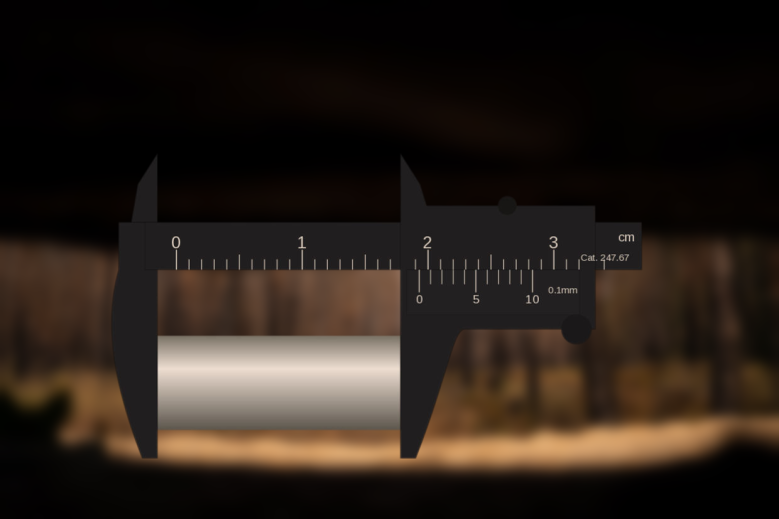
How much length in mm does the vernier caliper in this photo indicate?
19.3 mm
